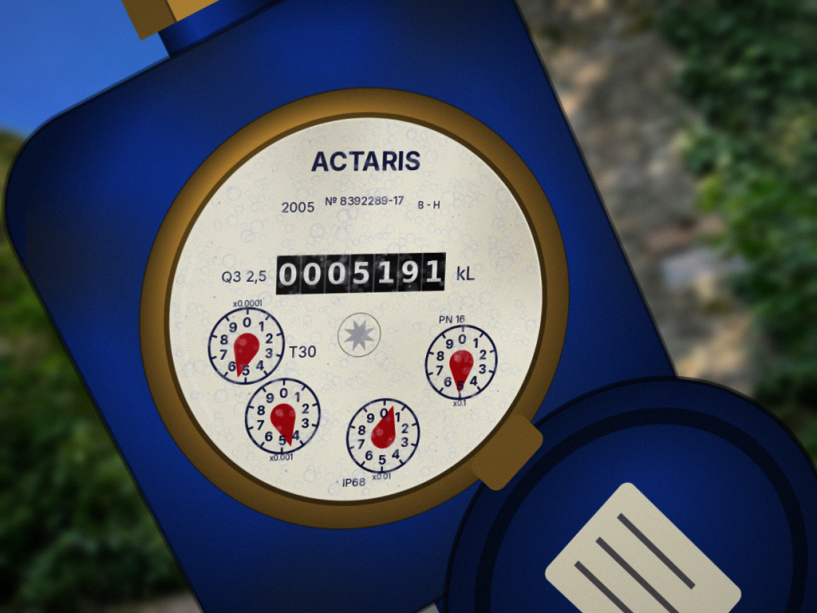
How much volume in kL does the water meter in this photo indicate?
5191.5045 kL
